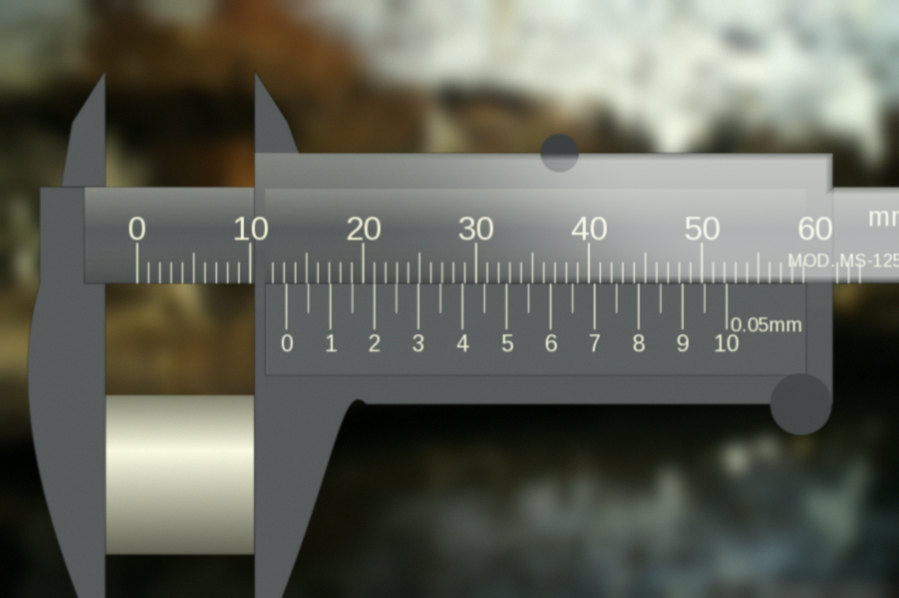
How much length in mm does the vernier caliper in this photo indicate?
13.2 mm
